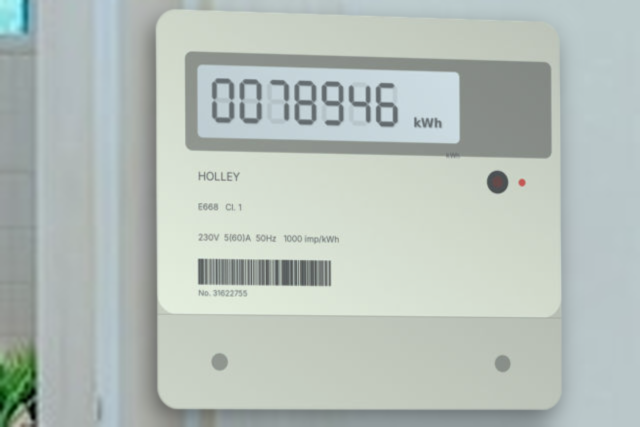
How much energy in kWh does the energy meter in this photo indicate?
78946 kWh
